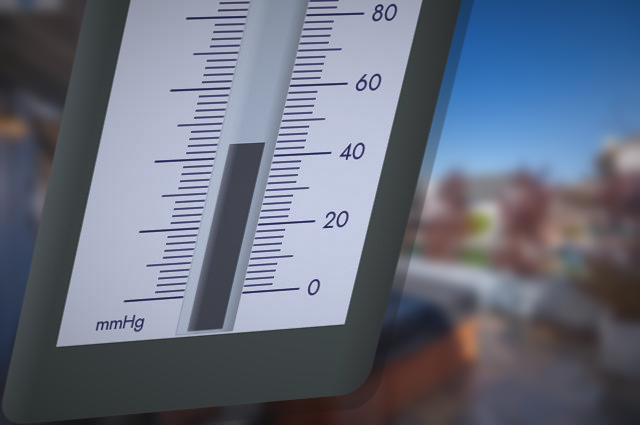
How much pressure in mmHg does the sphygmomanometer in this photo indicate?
44 mmHg
